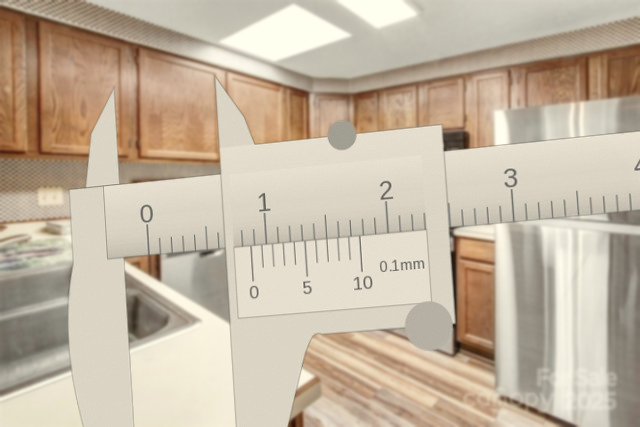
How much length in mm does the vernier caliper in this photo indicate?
8.7 mm
